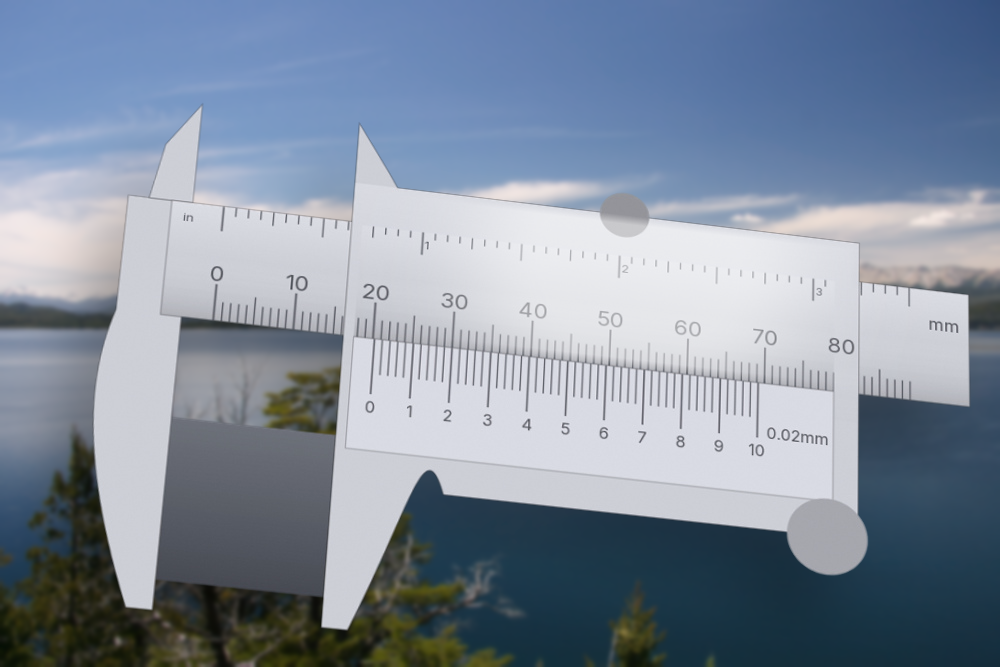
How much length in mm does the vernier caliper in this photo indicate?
20.2 mm
